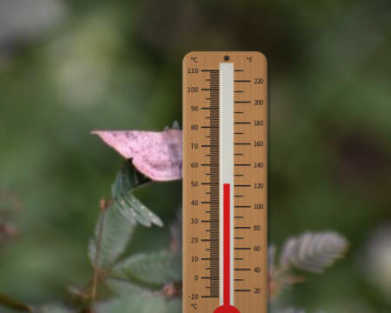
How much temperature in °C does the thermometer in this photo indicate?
50 °C
